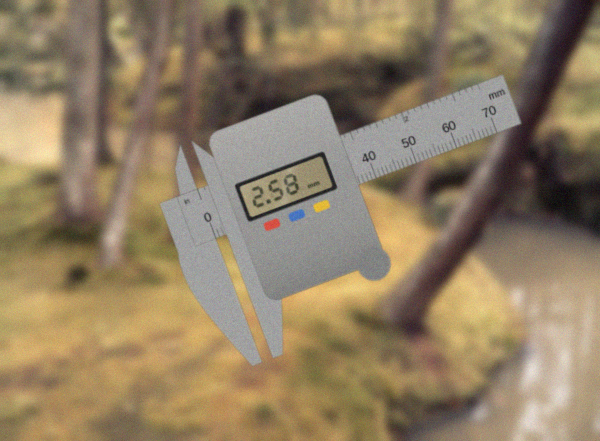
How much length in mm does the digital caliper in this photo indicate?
2.58 mm
